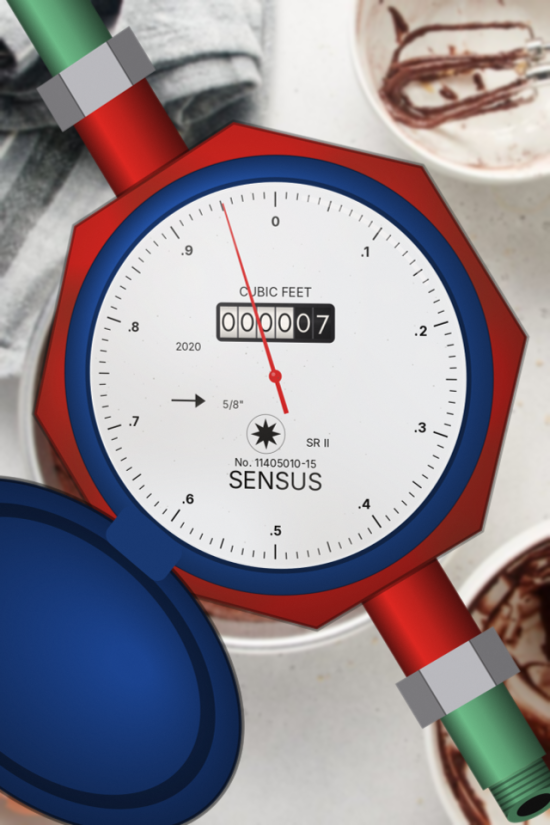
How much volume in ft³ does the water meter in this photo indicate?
6.95 ft³
